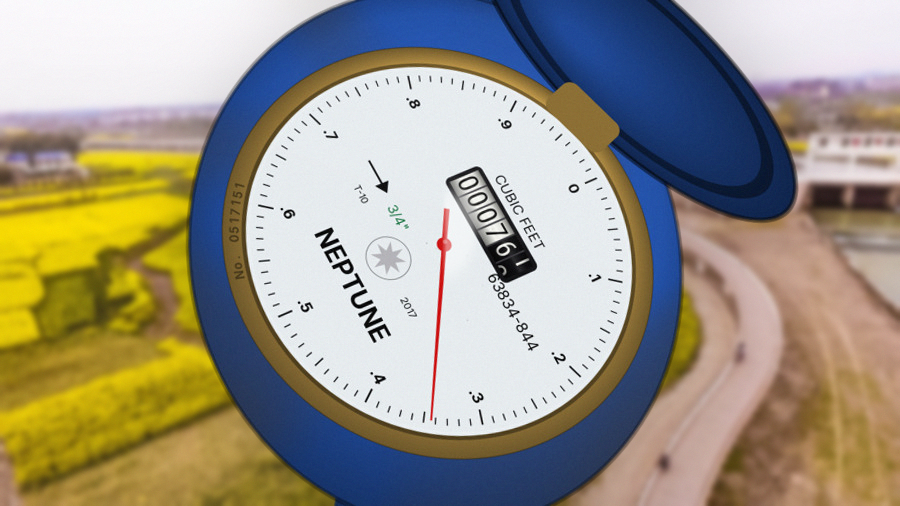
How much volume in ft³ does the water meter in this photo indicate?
761.34 ft³
